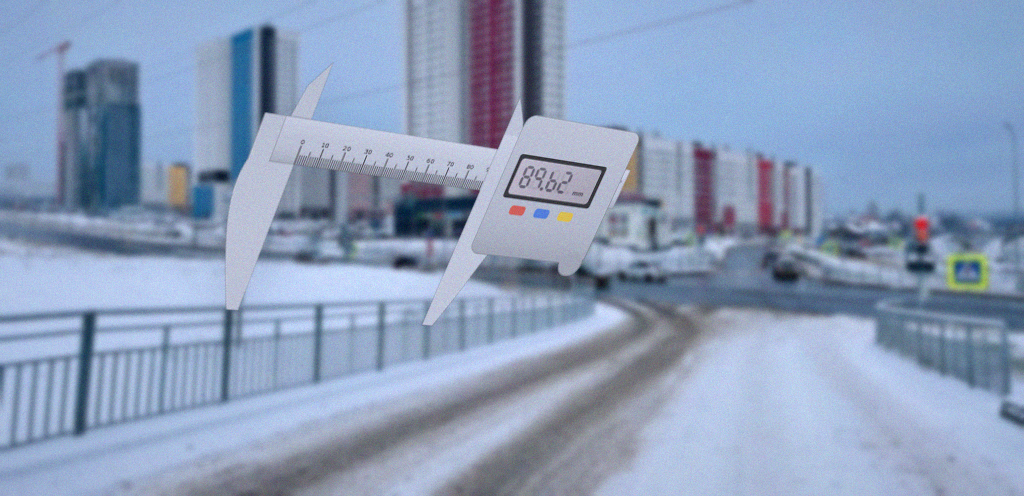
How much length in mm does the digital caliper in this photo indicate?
89.62 mm
